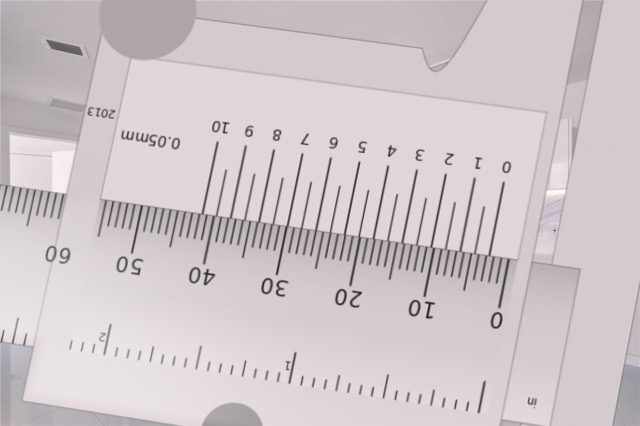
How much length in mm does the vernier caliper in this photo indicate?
2.6 mm
